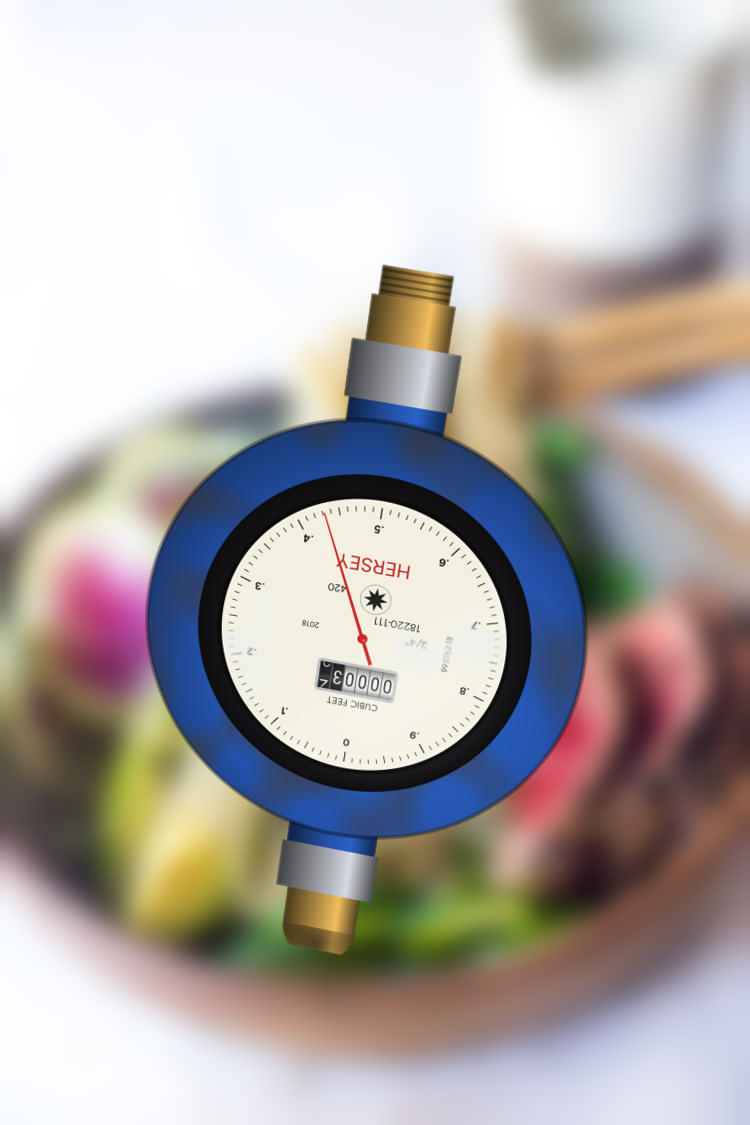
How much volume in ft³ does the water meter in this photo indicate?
32.43 ft³
